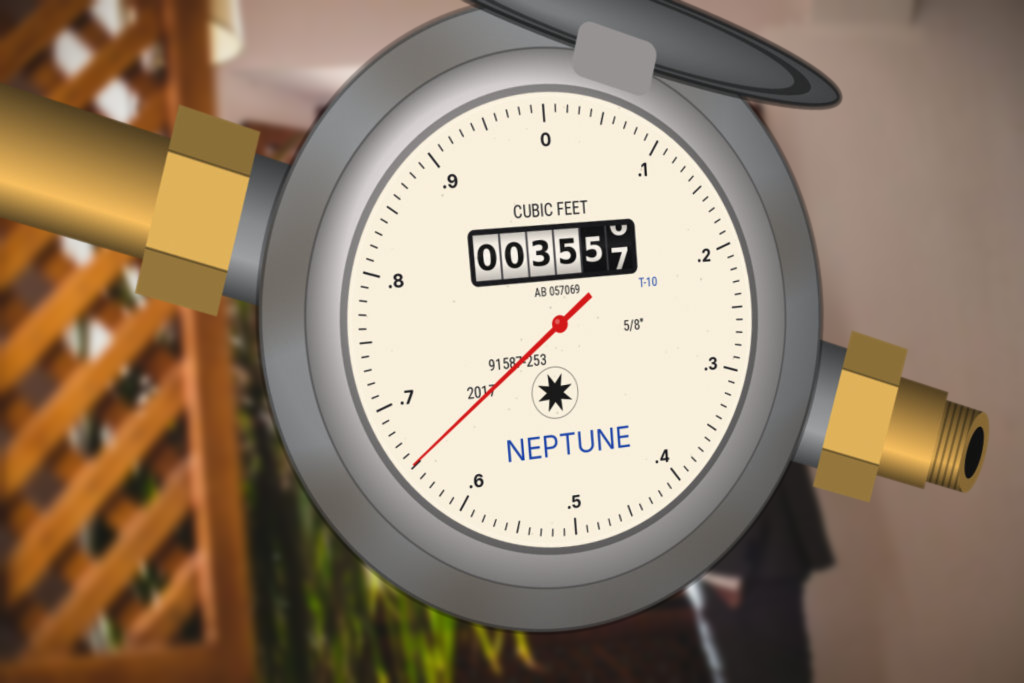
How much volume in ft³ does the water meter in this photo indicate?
3556.65 ft³
